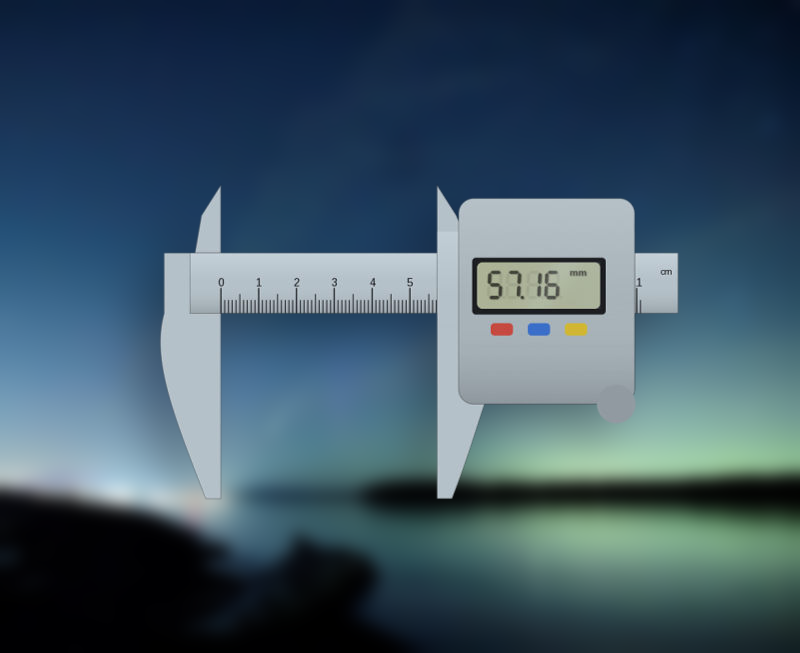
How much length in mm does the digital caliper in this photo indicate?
57.16 mm
